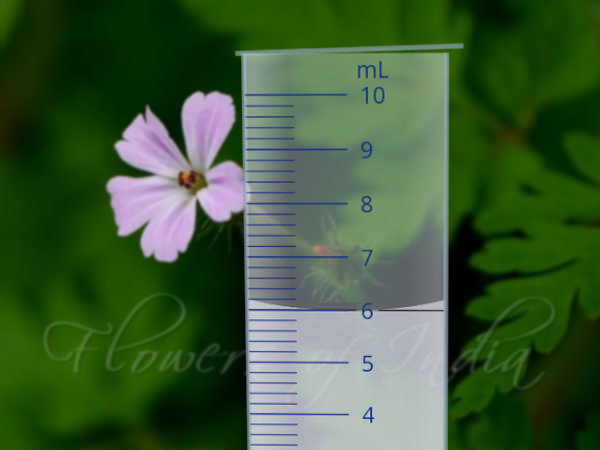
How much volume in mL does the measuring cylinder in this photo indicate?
6 mL
